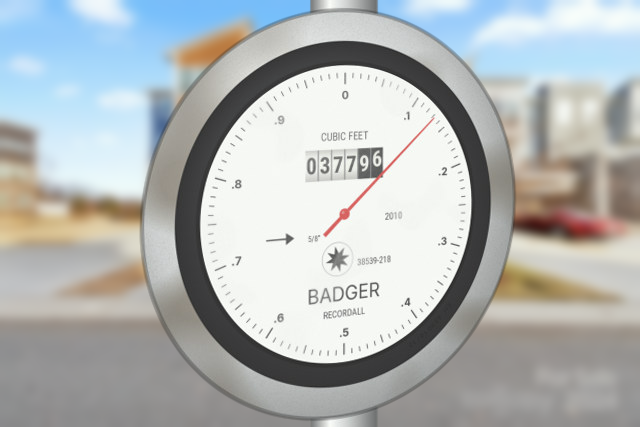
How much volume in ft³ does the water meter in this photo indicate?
37796.13 ft³
